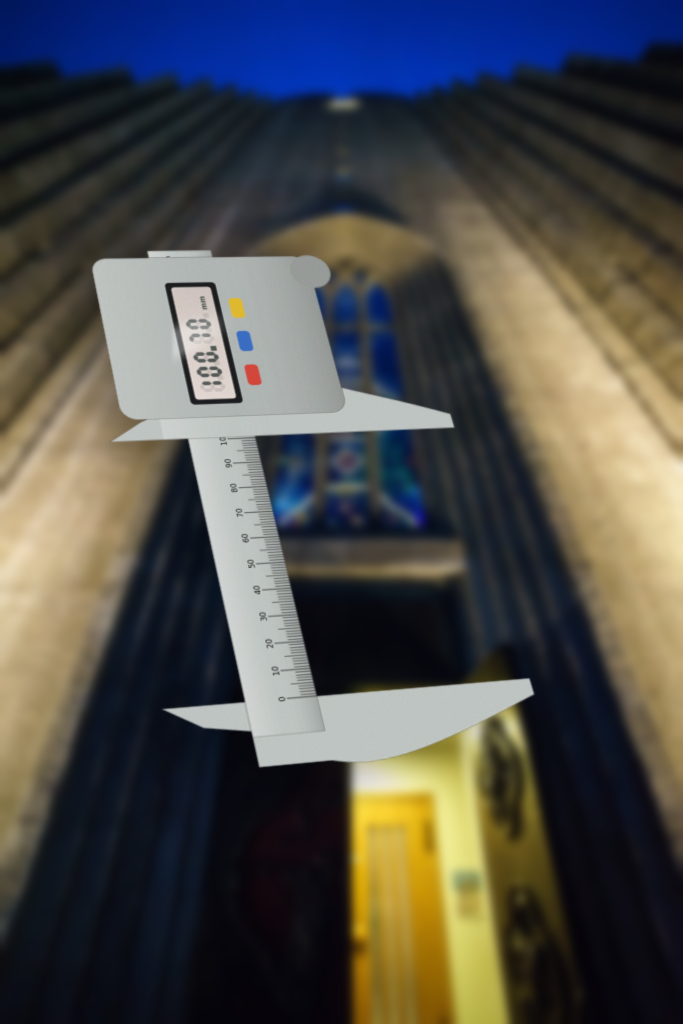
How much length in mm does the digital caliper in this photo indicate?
100.70 mm
